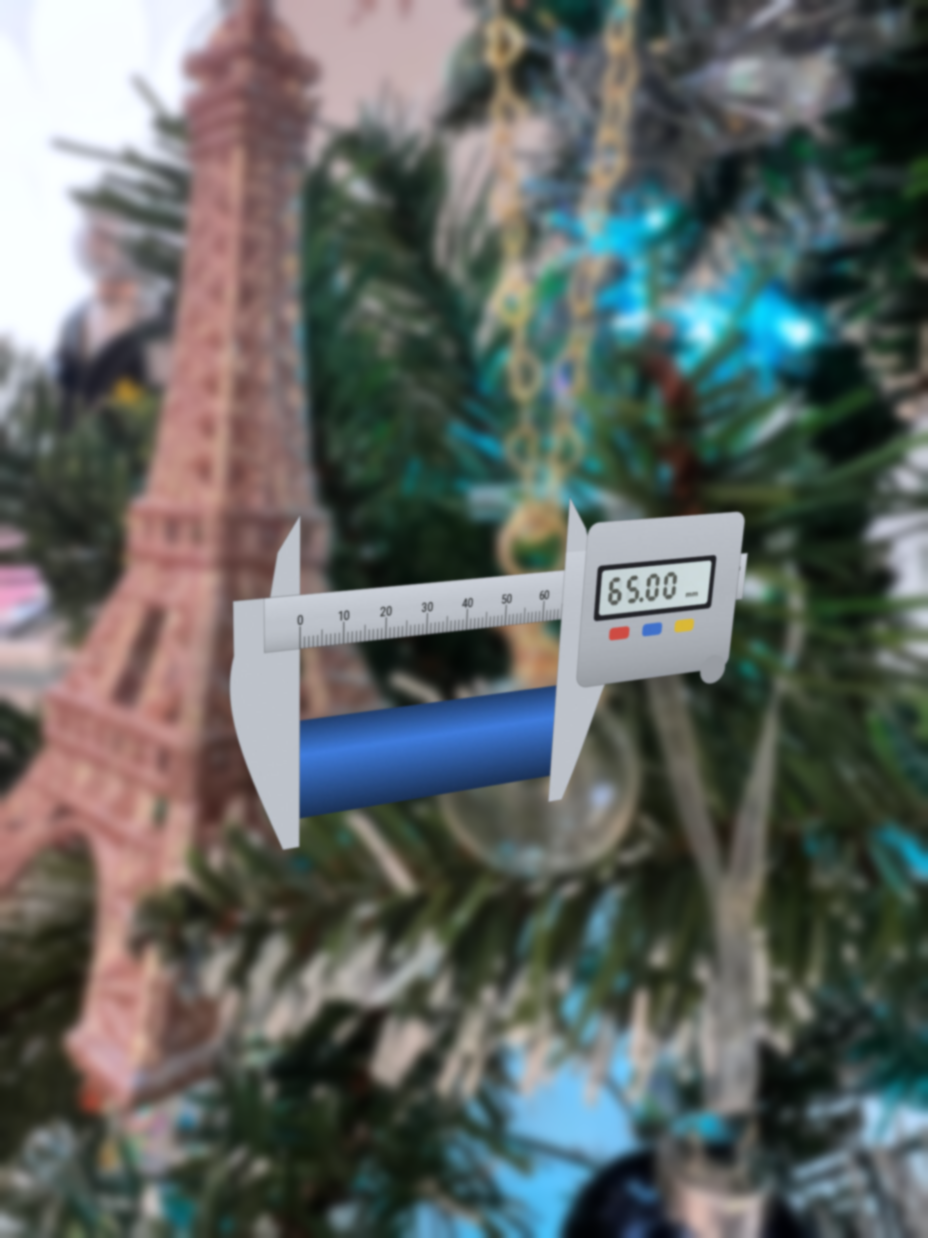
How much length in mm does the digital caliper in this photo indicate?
65.00 mm
